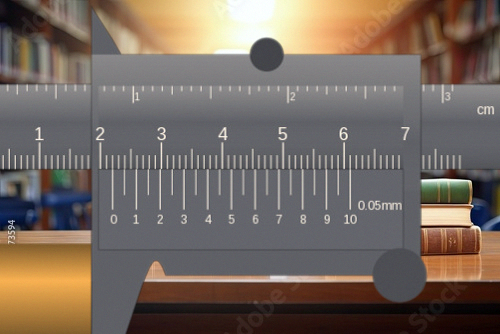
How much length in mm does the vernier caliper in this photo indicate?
22.0 mm
